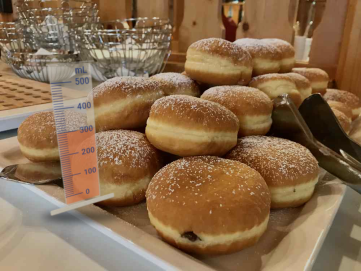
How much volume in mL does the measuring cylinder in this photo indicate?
300 mL
